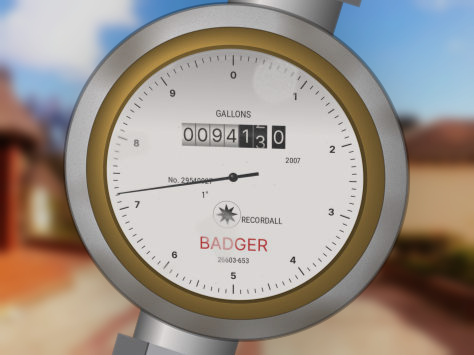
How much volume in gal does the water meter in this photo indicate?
94127.2 gal
